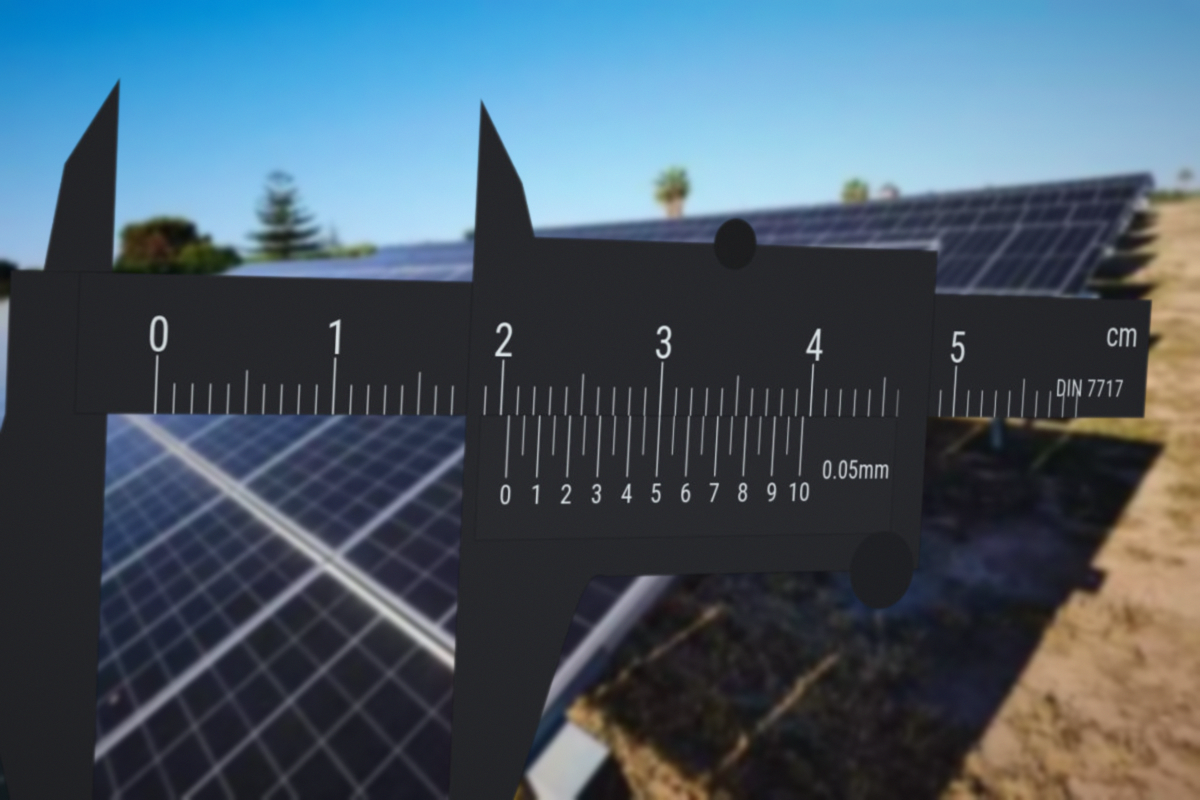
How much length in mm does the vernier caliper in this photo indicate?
20.5 mm
